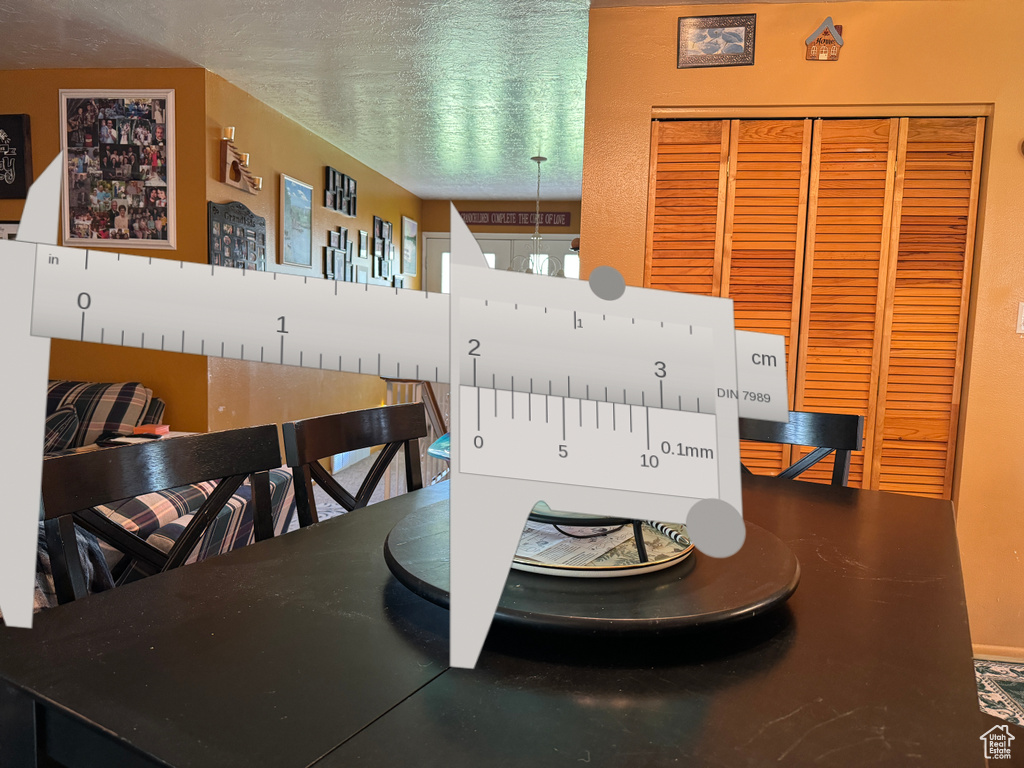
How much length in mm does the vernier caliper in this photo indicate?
20.2 mm
